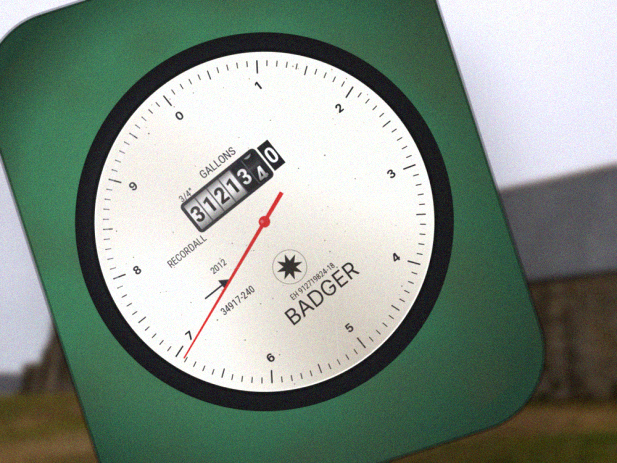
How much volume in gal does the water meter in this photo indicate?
3121336.9 gal
